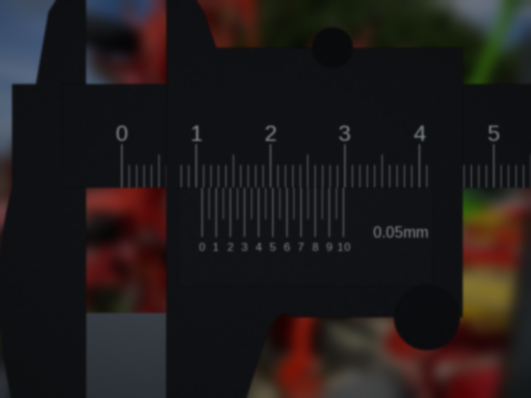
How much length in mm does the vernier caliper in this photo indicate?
10.8 mm
